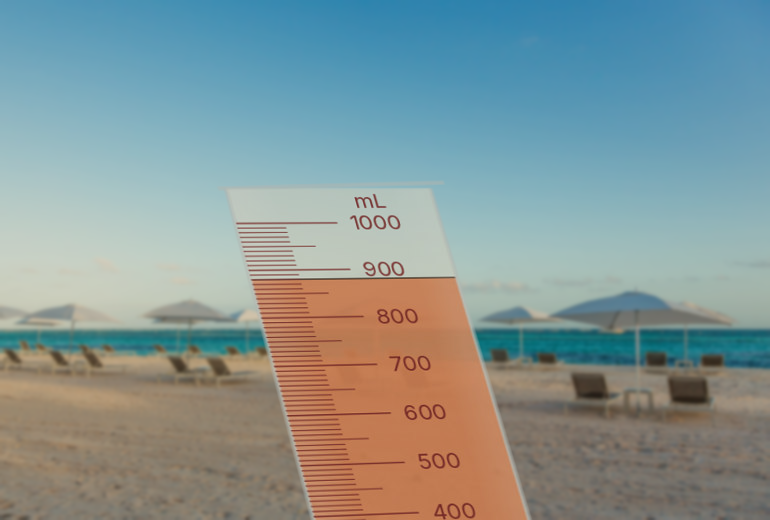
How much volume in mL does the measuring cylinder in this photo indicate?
880 mL
